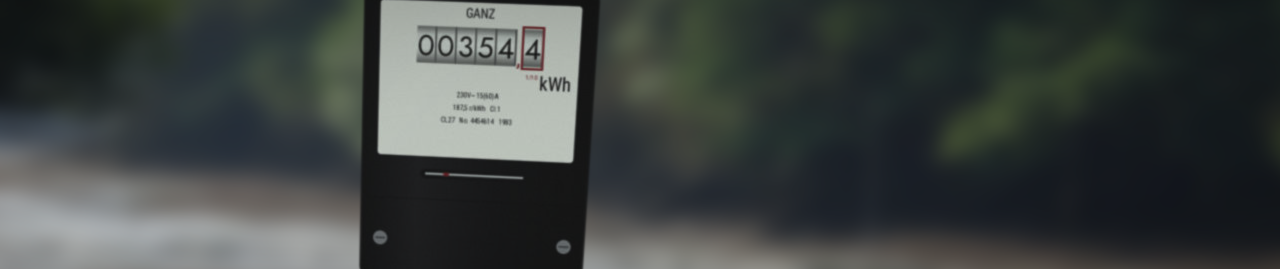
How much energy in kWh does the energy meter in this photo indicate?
354.4 kWh
